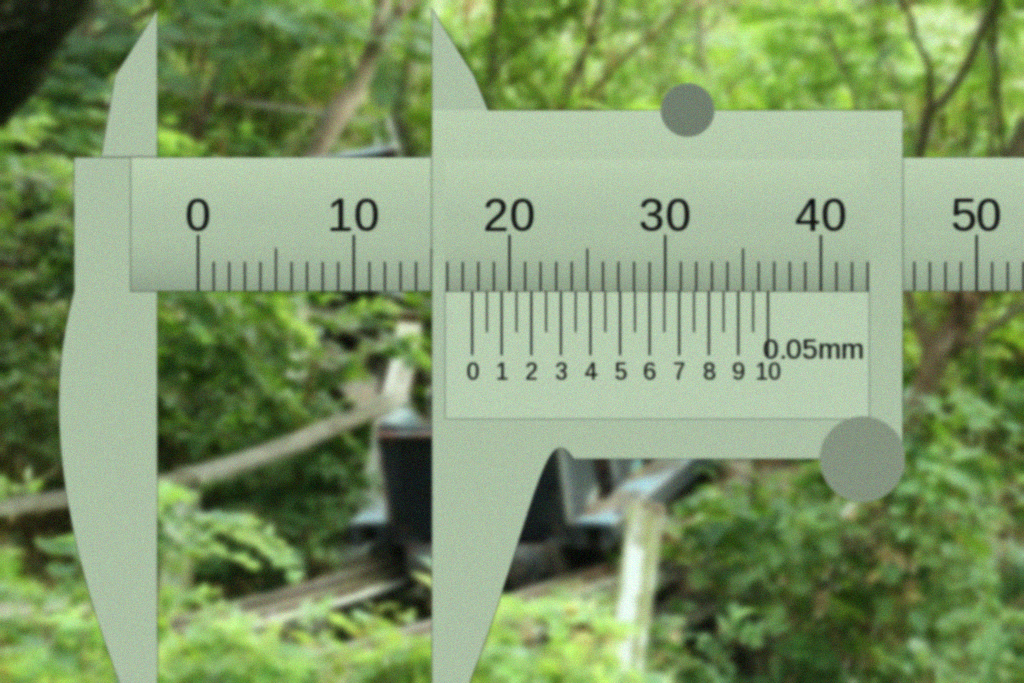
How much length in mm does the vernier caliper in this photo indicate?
17.6 mm
